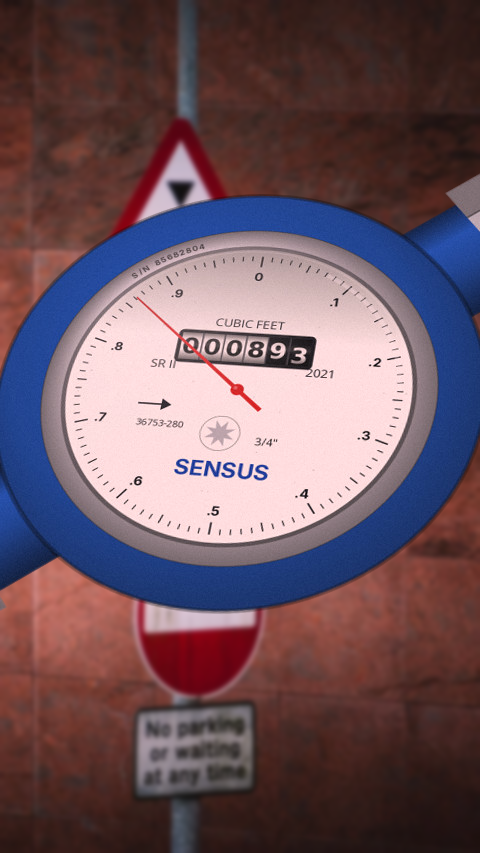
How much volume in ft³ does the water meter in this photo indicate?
892.86 ft³
